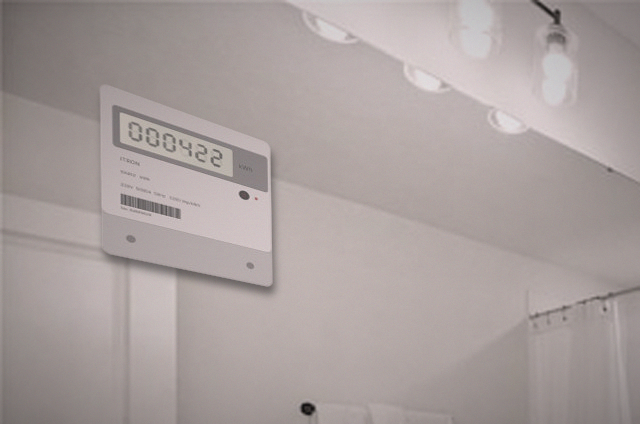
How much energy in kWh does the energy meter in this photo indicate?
422 kWh
